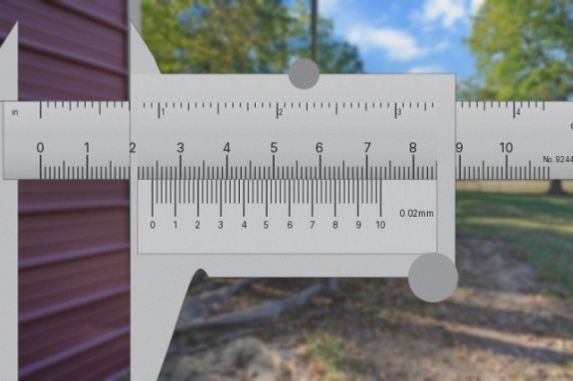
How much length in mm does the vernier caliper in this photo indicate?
24.0 mm
